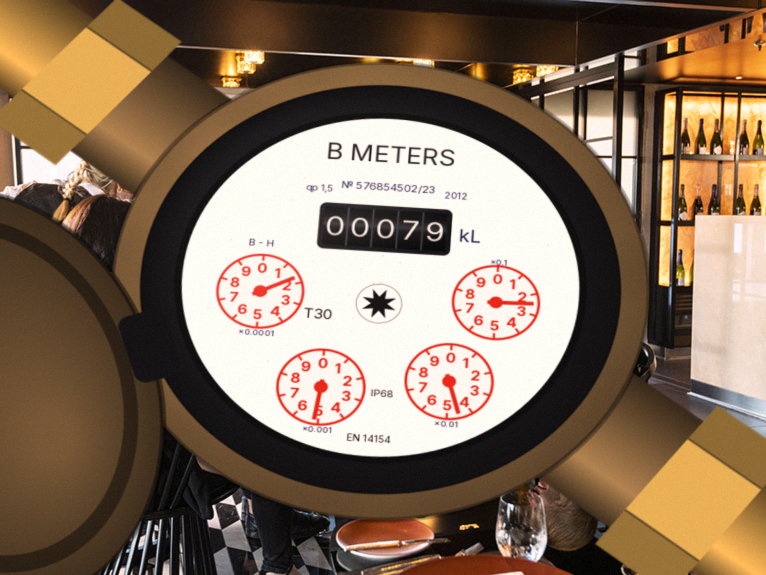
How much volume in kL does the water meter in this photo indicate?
79.2451 kL
